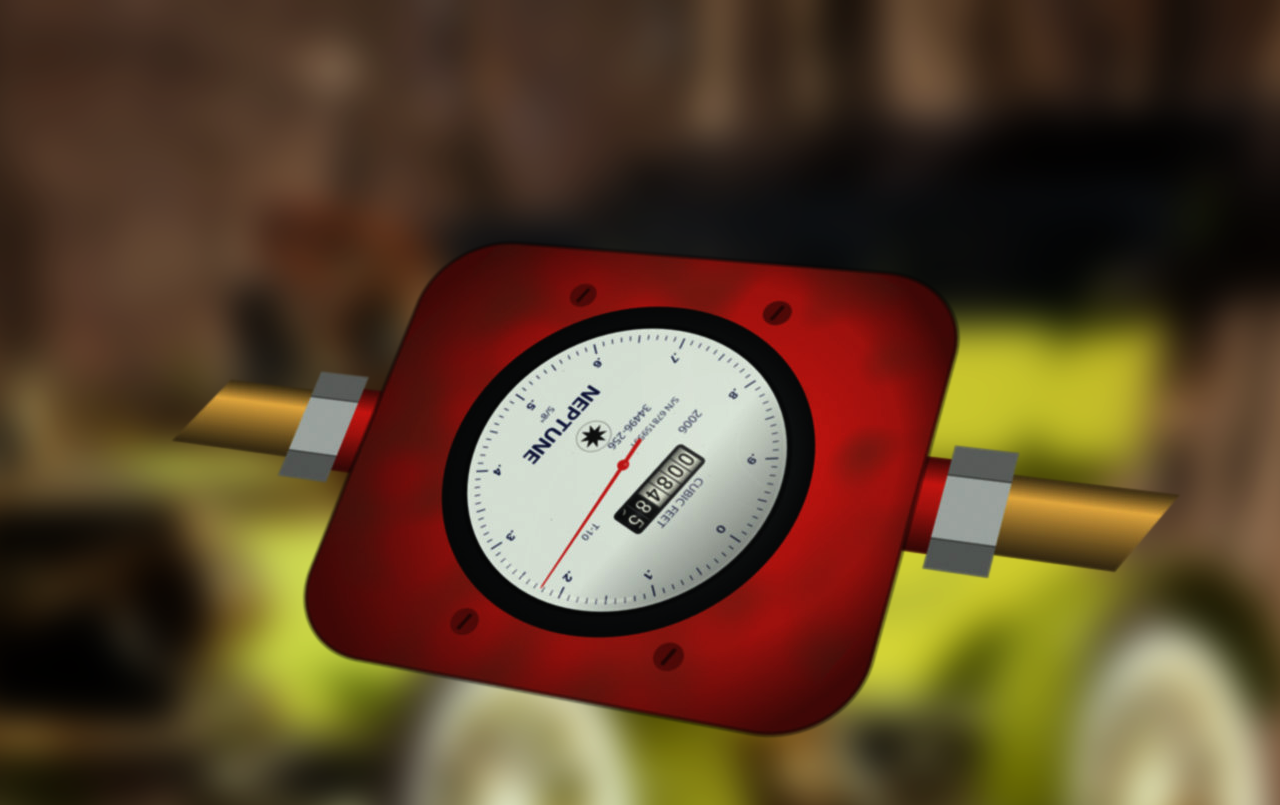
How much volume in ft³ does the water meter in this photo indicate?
8485.22 ft³
